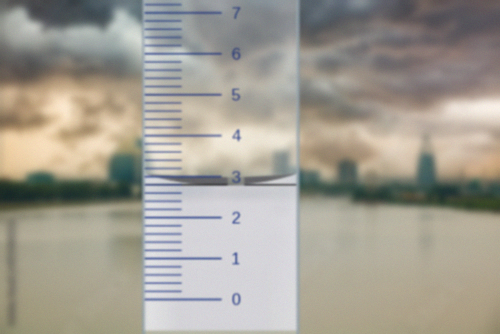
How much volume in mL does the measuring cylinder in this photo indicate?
2.8 mL
